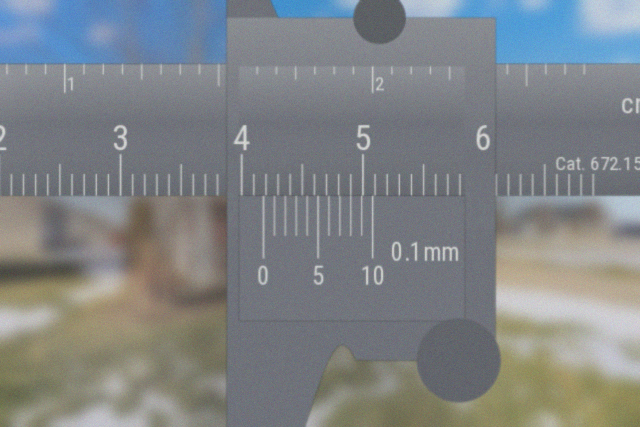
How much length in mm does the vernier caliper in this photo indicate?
41.8 mm
